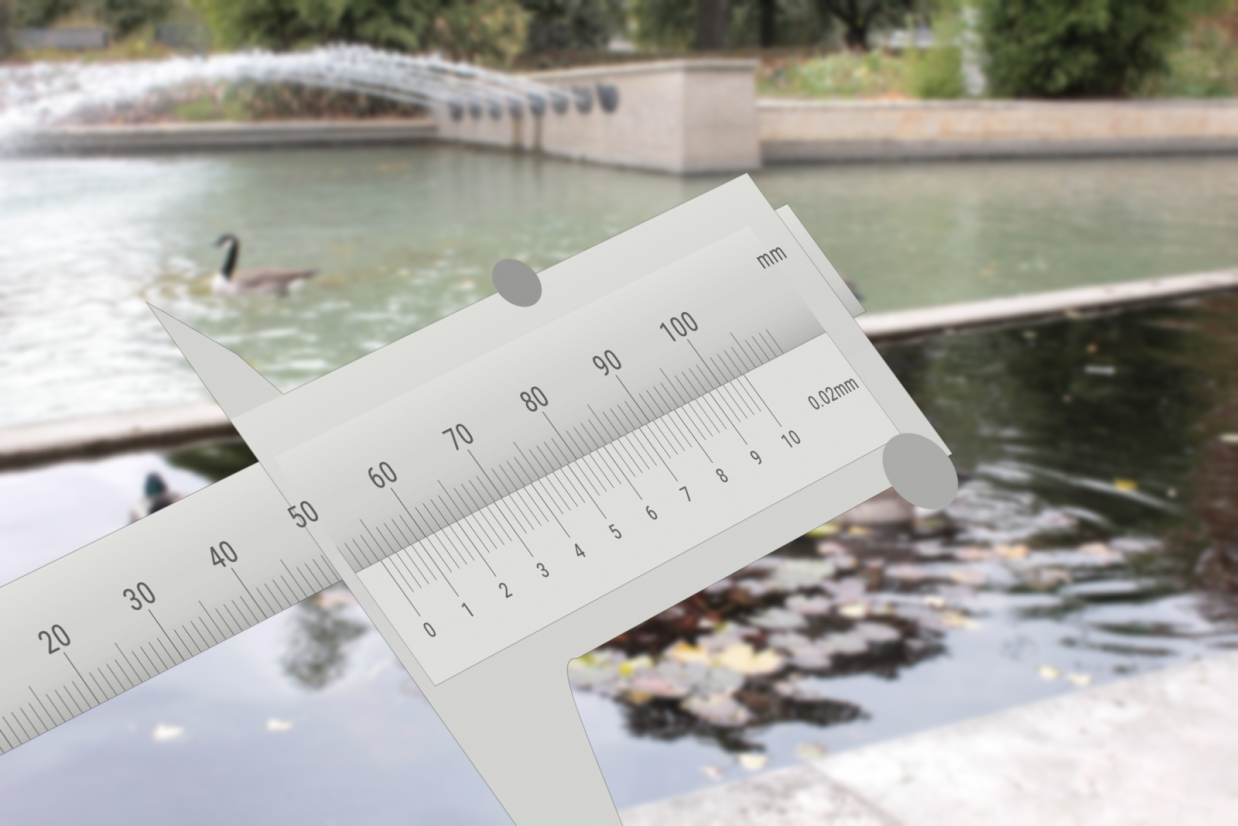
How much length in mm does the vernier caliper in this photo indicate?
54.2 mm
